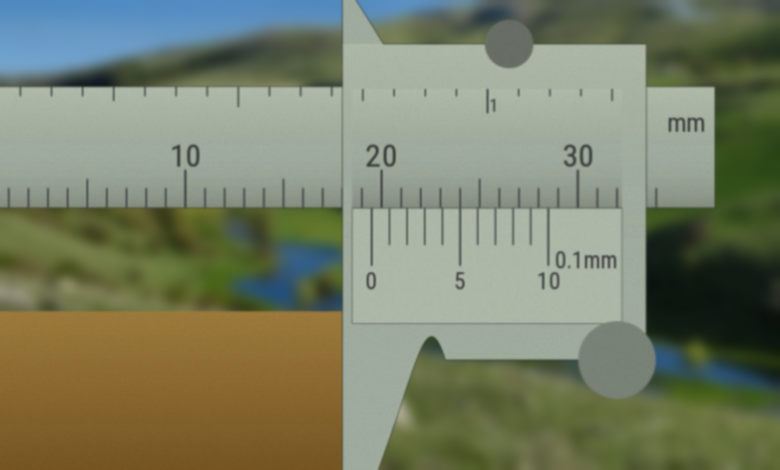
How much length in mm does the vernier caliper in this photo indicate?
19.5 mm
